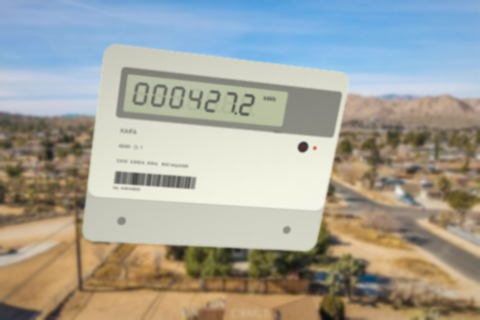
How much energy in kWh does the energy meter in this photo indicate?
427.2 kWh
